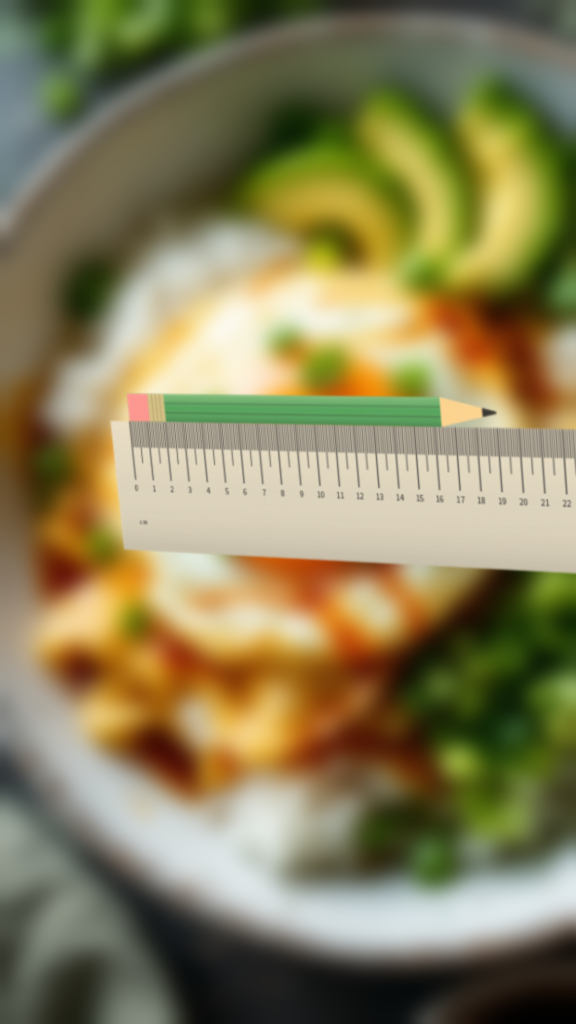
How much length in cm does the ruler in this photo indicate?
19 cm
